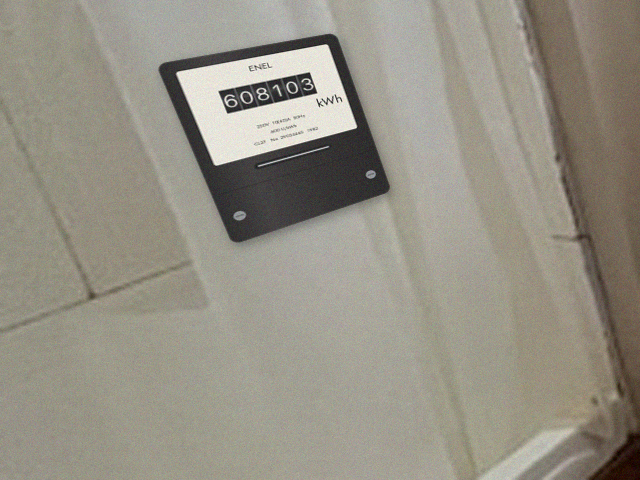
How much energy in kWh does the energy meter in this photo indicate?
608103 kWh
